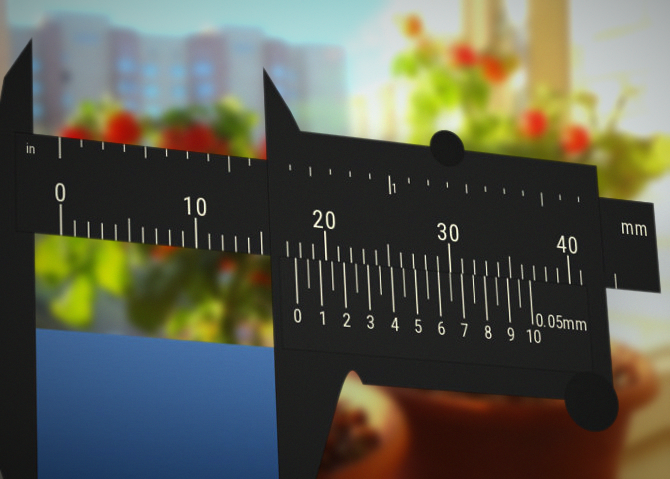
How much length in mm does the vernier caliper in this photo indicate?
17.6 mm
